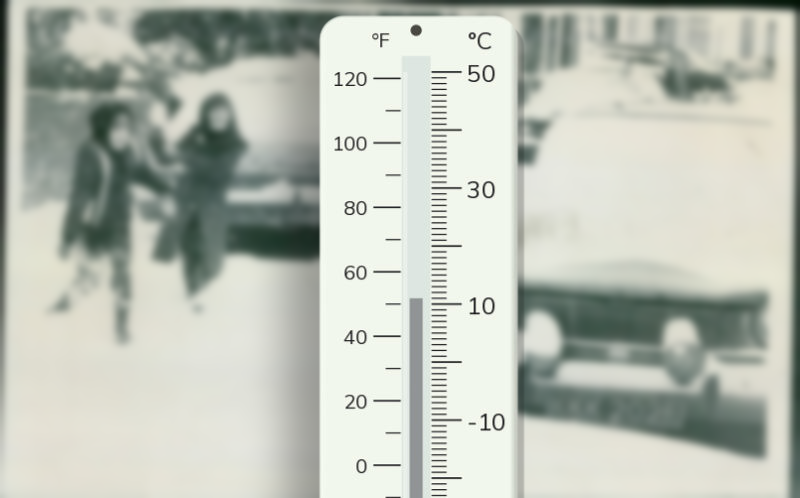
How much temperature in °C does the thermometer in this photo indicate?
11 °C
